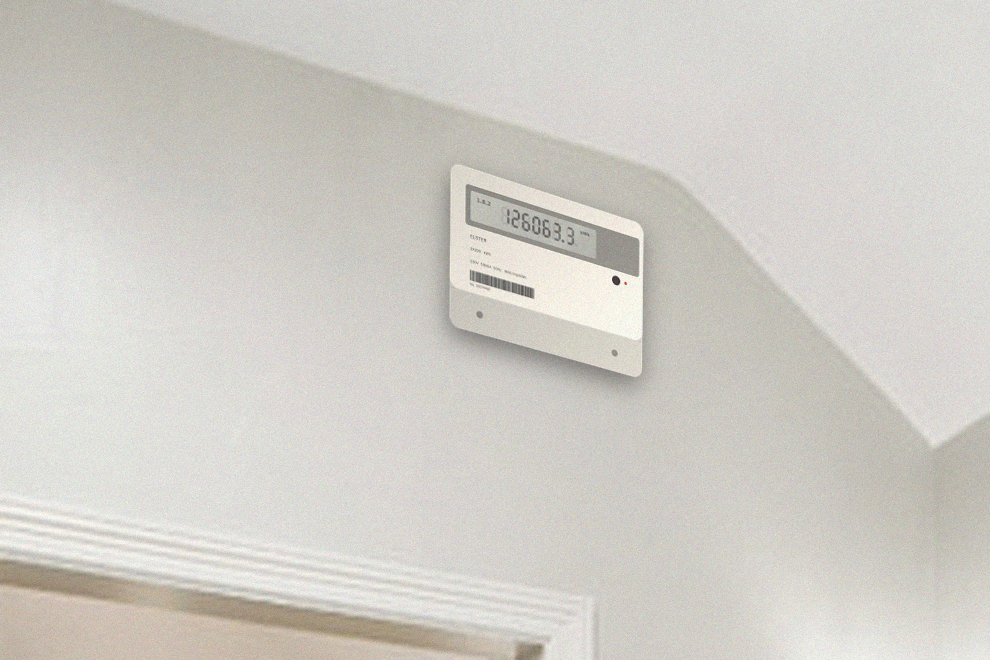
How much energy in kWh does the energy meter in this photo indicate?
126063.3 kWh
